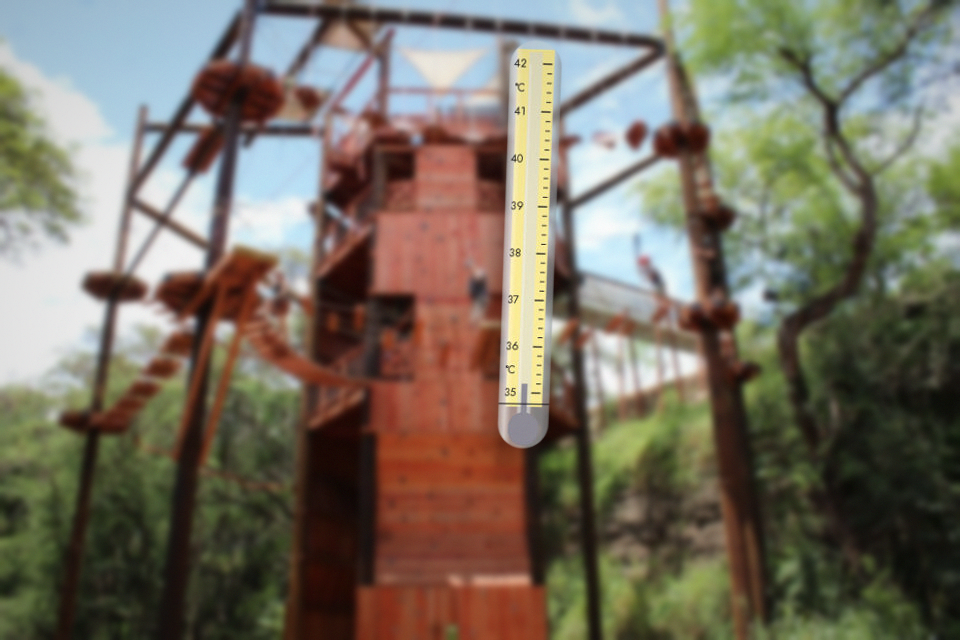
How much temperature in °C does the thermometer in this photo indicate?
35.2 °C
